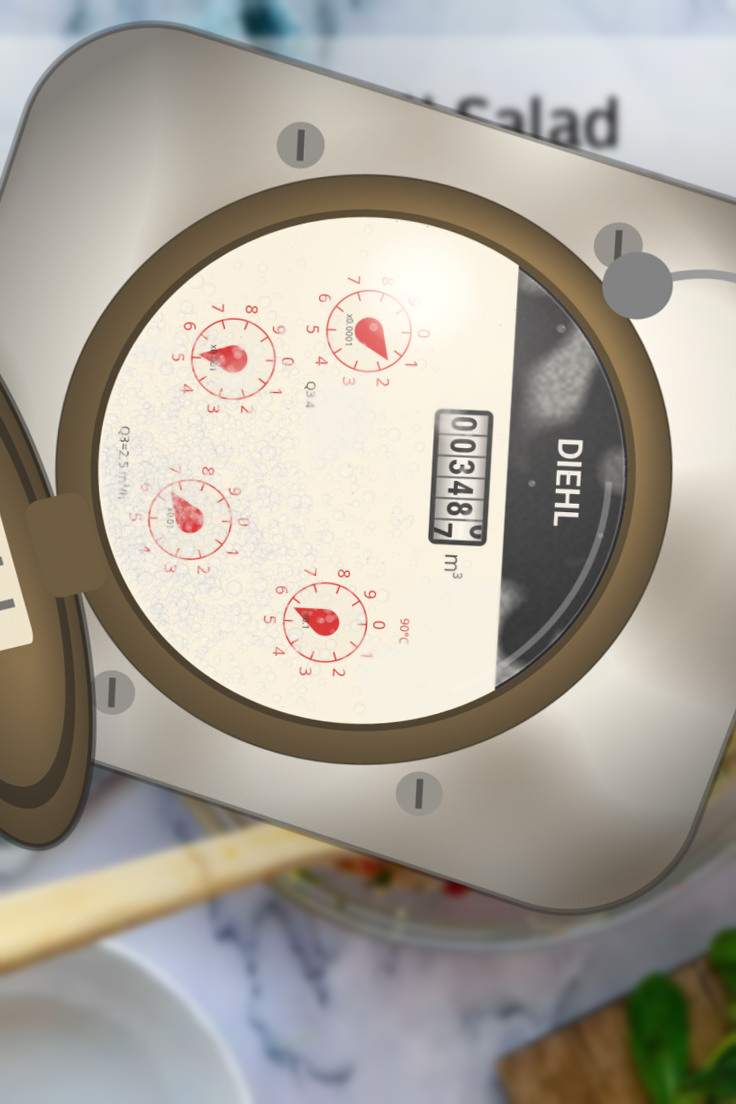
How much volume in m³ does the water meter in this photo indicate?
3486.5651 m³
